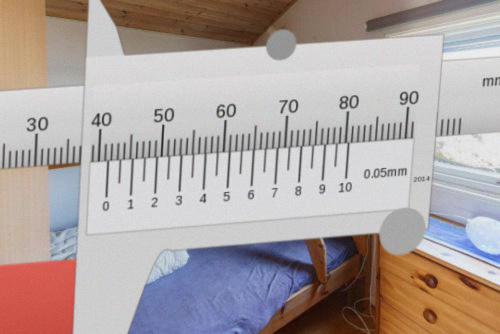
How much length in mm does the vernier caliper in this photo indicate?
41.5 mm
